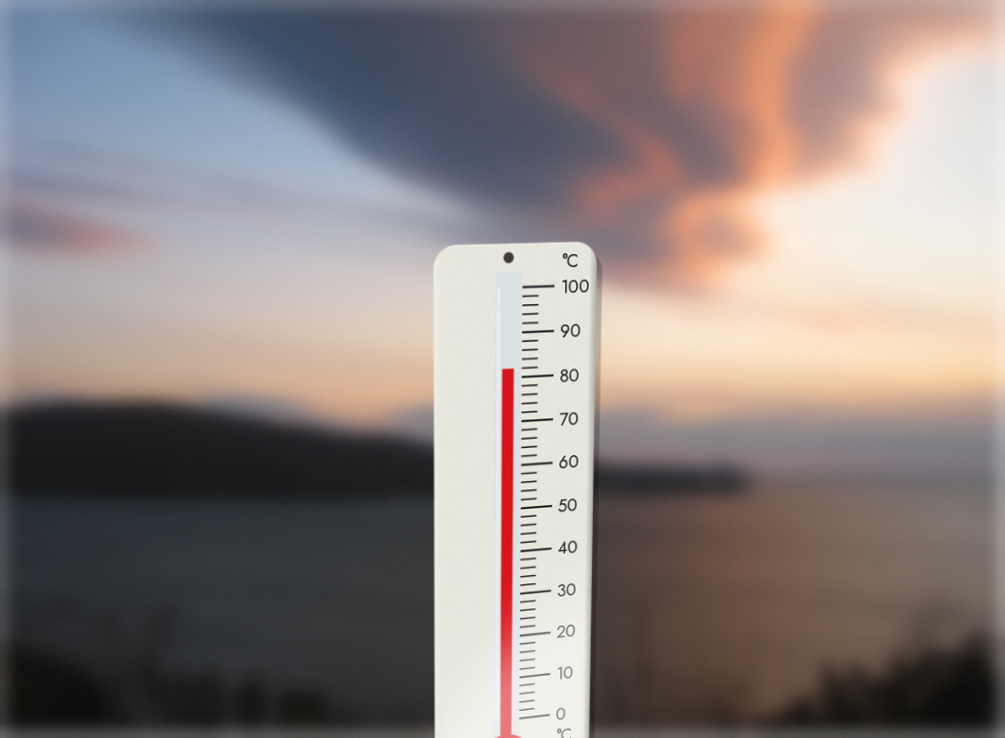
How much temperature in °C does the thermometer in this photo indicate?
82 °C
